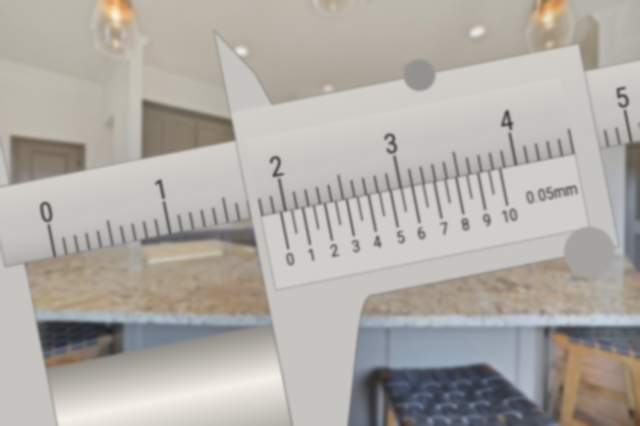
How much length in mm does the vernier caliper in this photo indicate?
19.6 mm
